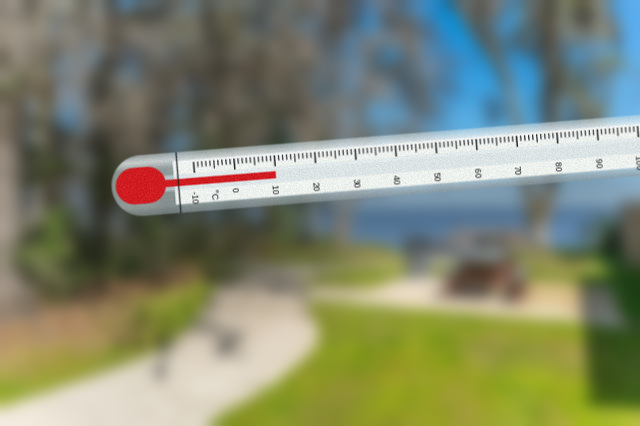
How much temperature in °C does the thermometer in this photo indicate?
10 °C
